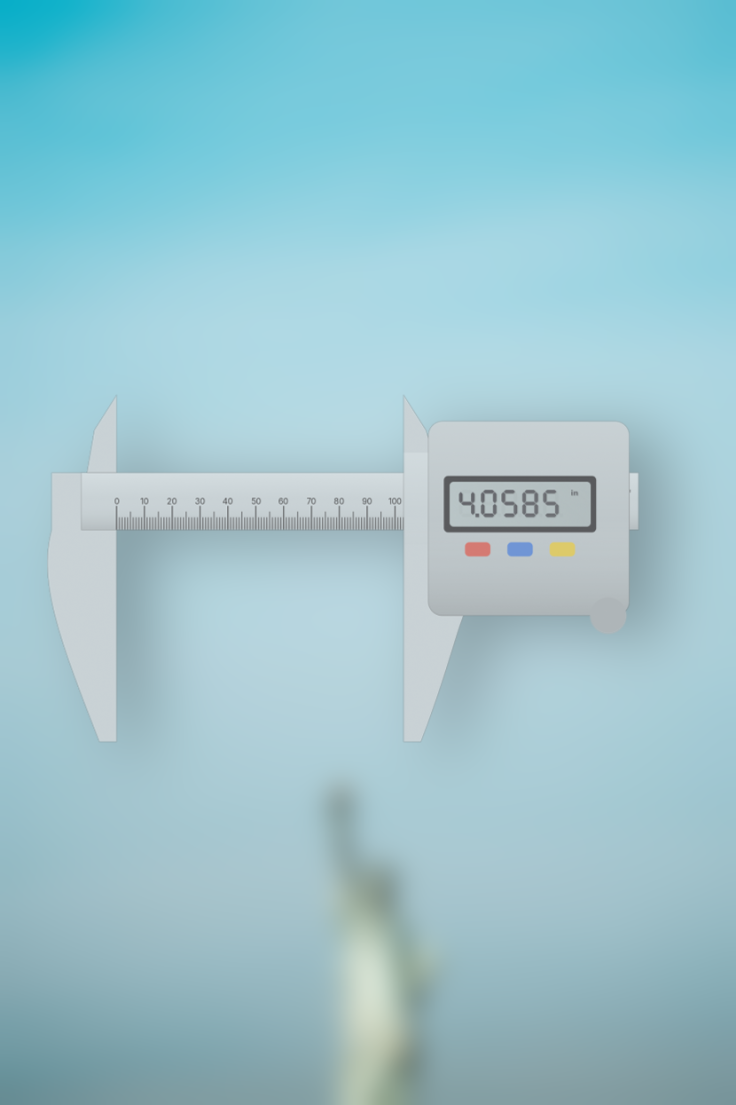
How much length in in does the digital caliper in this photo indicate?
4.0585 in
